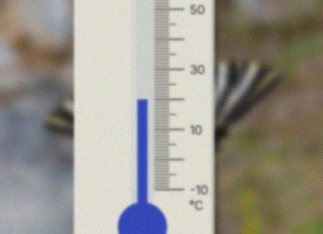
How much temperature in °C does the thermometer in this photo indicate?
20 °C
